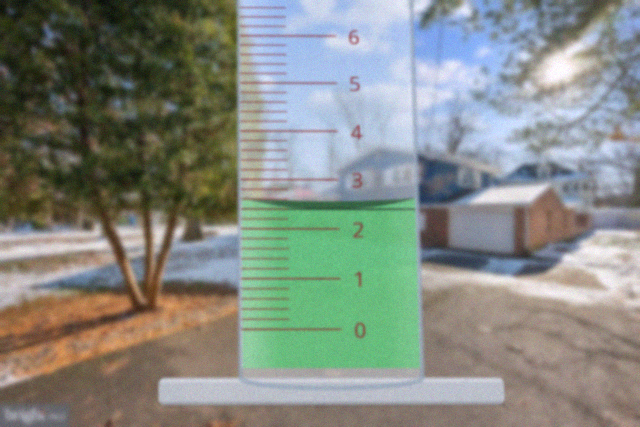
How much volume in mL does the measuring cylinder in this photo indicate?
2.4 mL
